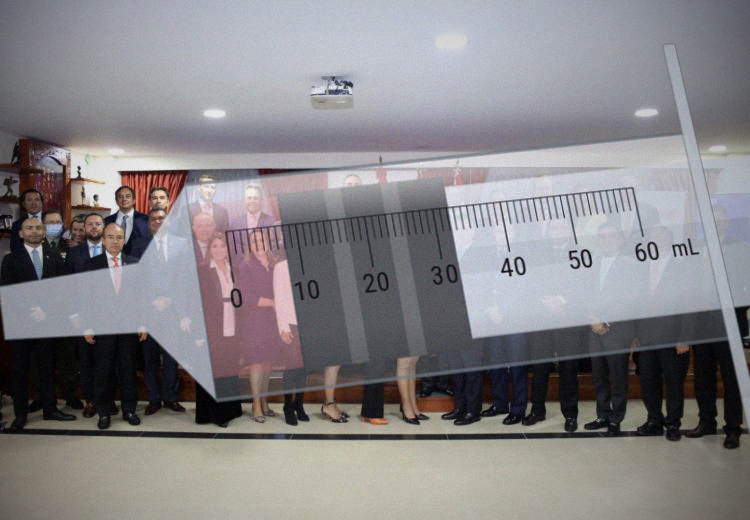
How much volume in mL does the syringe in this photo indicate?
8 mL
